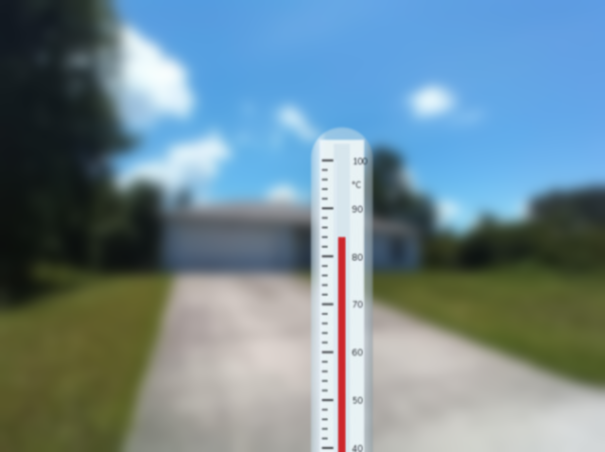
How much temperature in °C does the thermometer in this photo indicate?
84 °C
